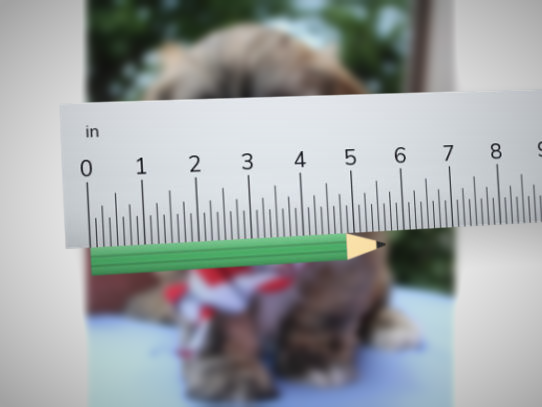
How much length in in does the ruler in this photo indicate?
5.625 in
